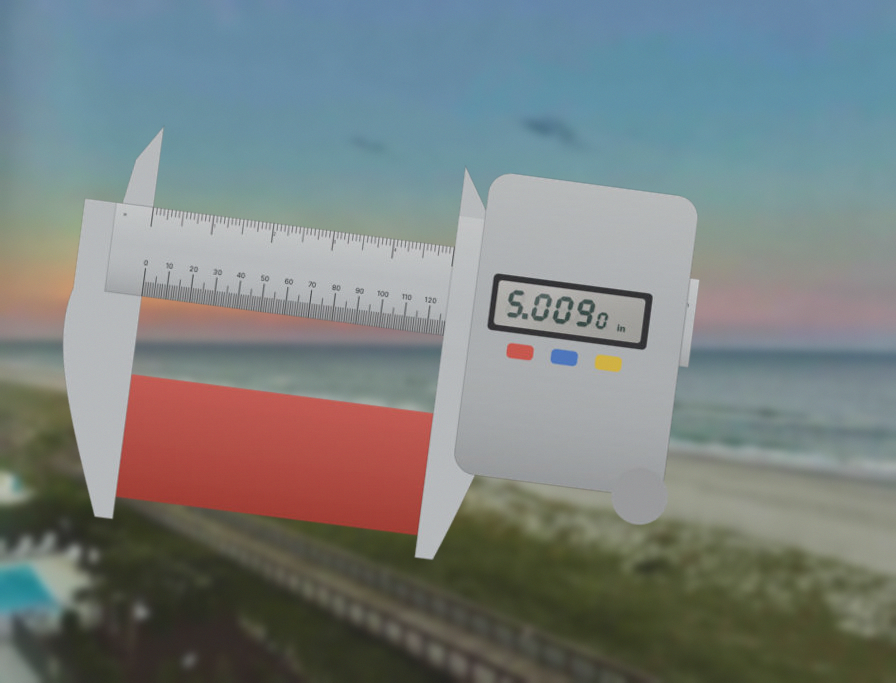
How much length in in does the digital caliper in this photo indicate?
5.0090 in
